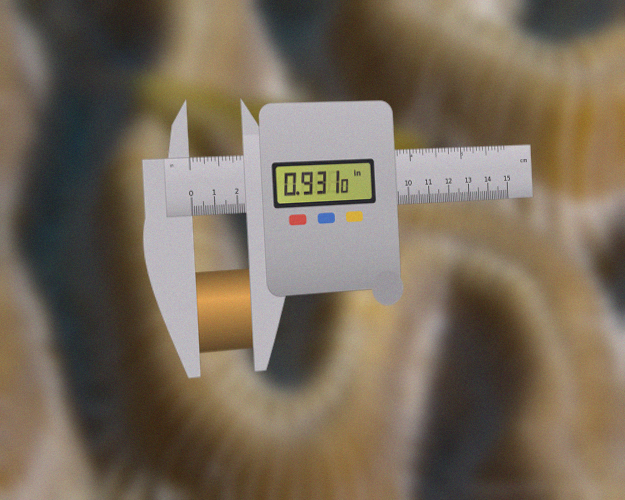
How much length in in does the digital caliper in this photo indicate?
0.9310 in
